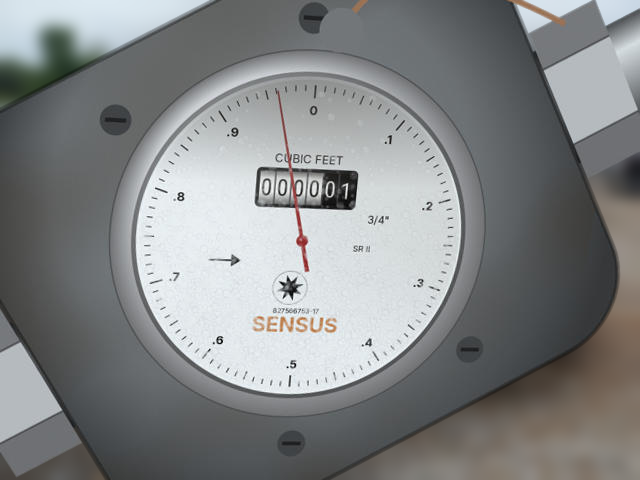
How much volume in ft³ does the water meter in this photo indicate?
0.96 ft³
